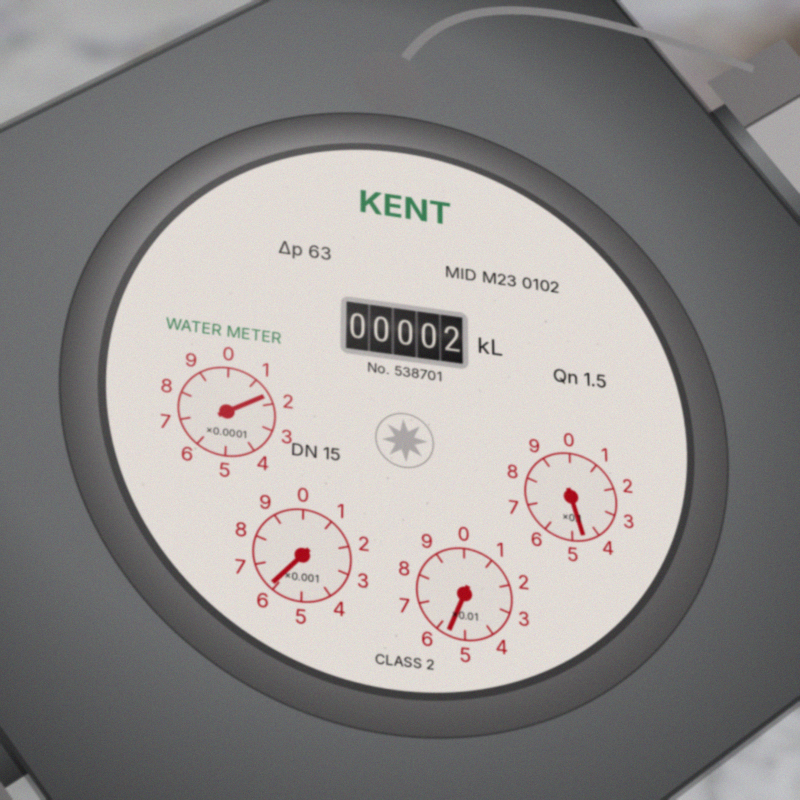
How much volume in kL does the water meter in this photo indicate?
2.4561 kL
